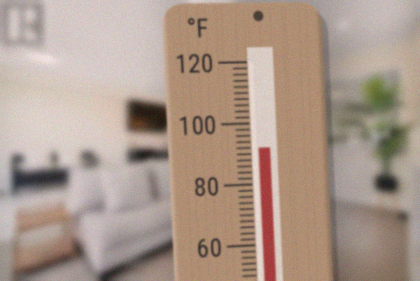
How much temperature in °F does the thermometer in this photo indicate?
92 °F
